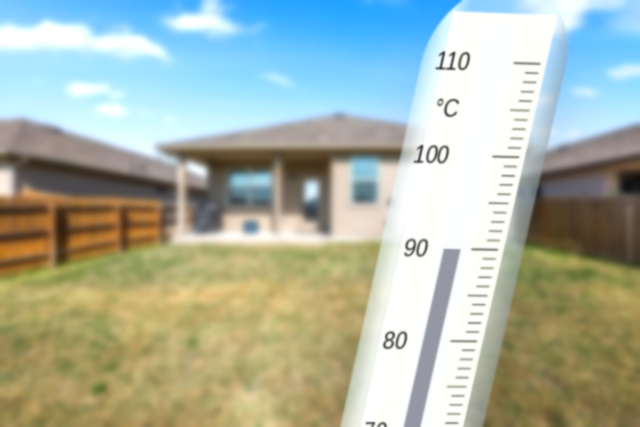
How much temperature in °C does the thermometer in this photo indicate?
90 °C
